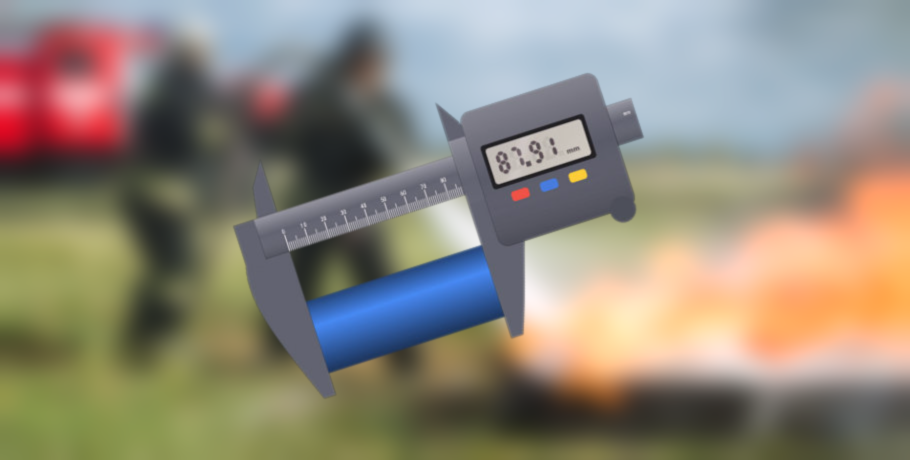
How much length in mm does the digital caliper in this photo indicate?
87.91 mm
